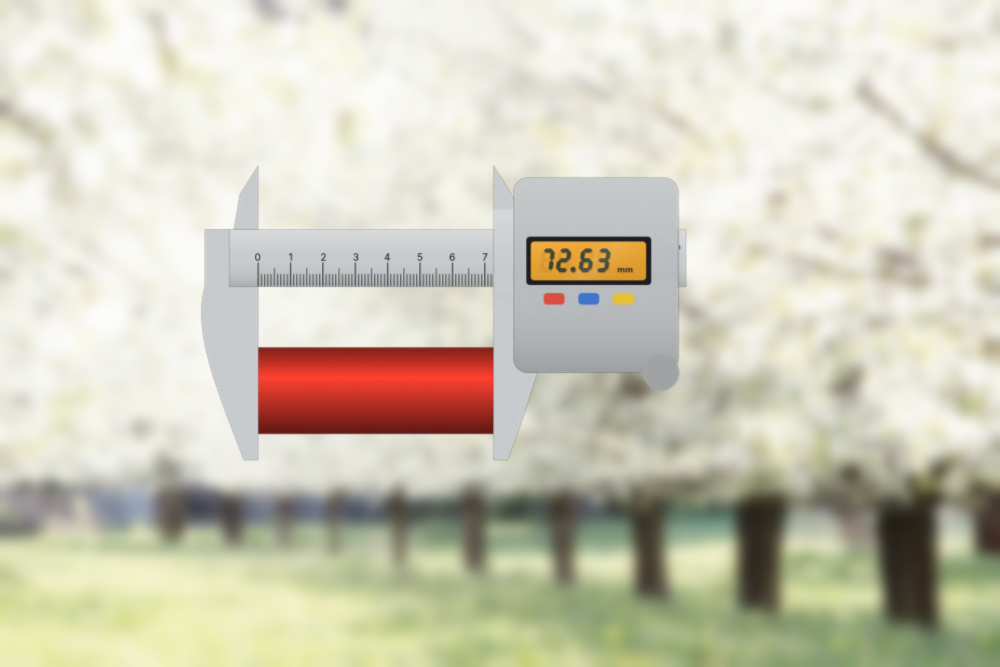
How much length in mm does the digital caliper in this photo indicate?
72.63 mm
